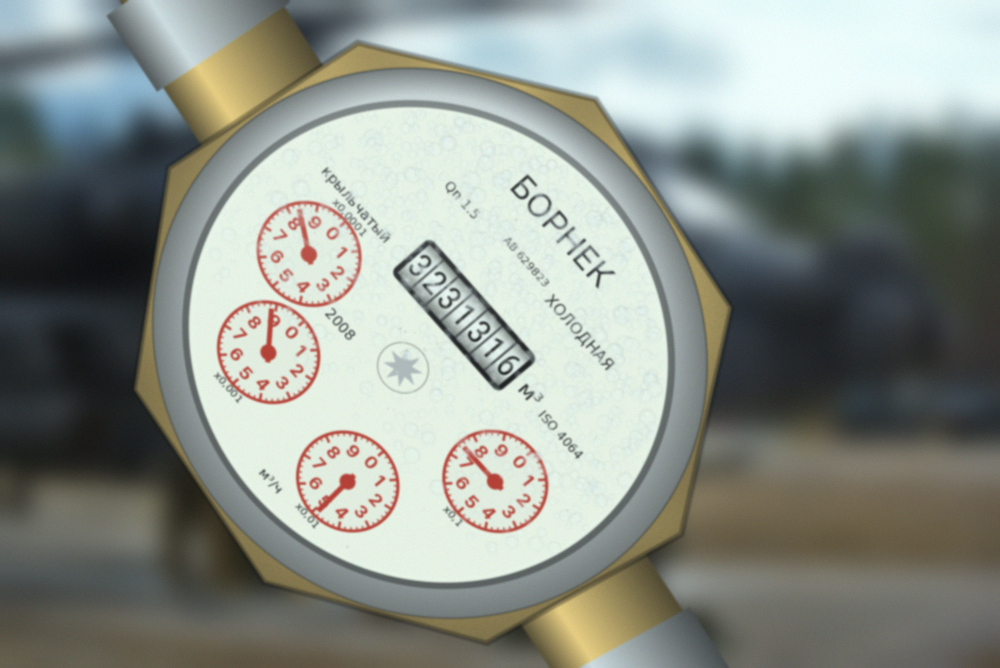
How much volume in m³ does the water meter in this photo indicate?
3231316.7488 m³
